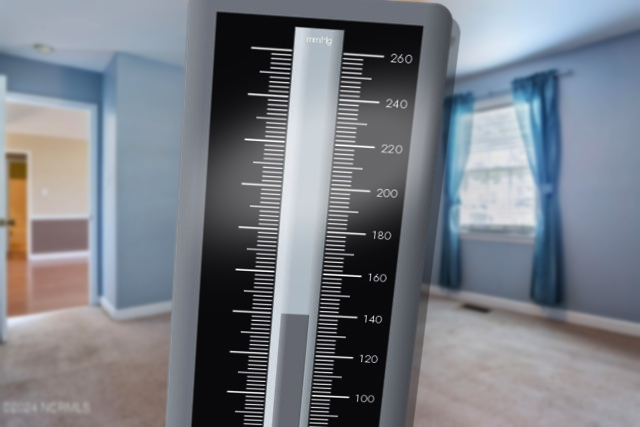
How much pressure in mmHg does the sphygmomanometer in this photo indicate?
140 mmHg
